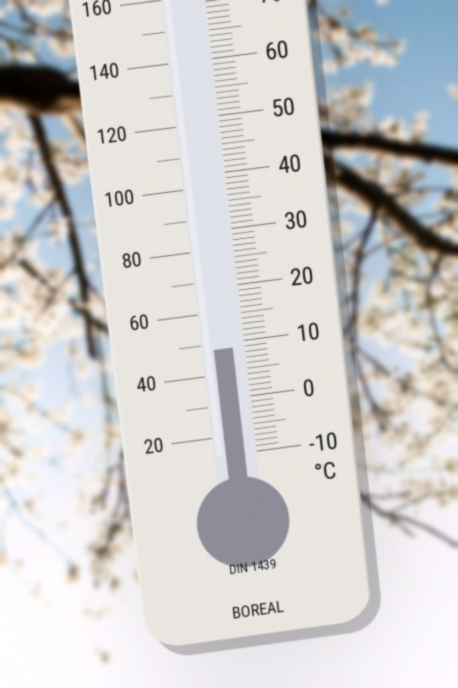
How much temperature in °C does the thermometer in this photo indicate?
9 °C
